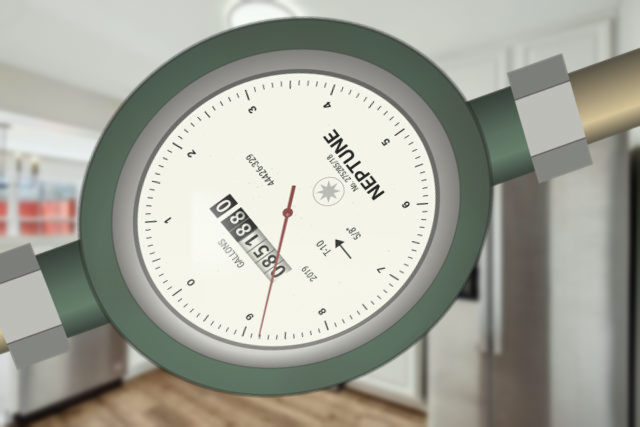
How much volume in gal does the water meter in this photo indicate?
851878.8 gal
